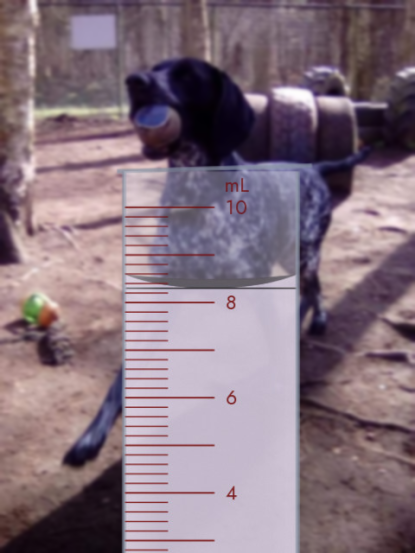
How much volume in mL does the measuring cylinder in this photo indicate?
8.3 mL
